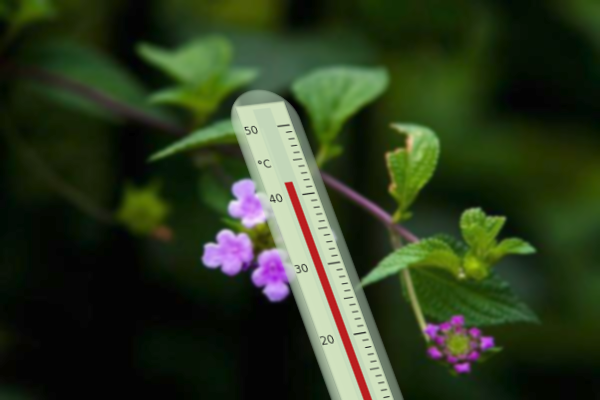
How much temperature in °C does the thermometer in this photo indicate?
42 °C
